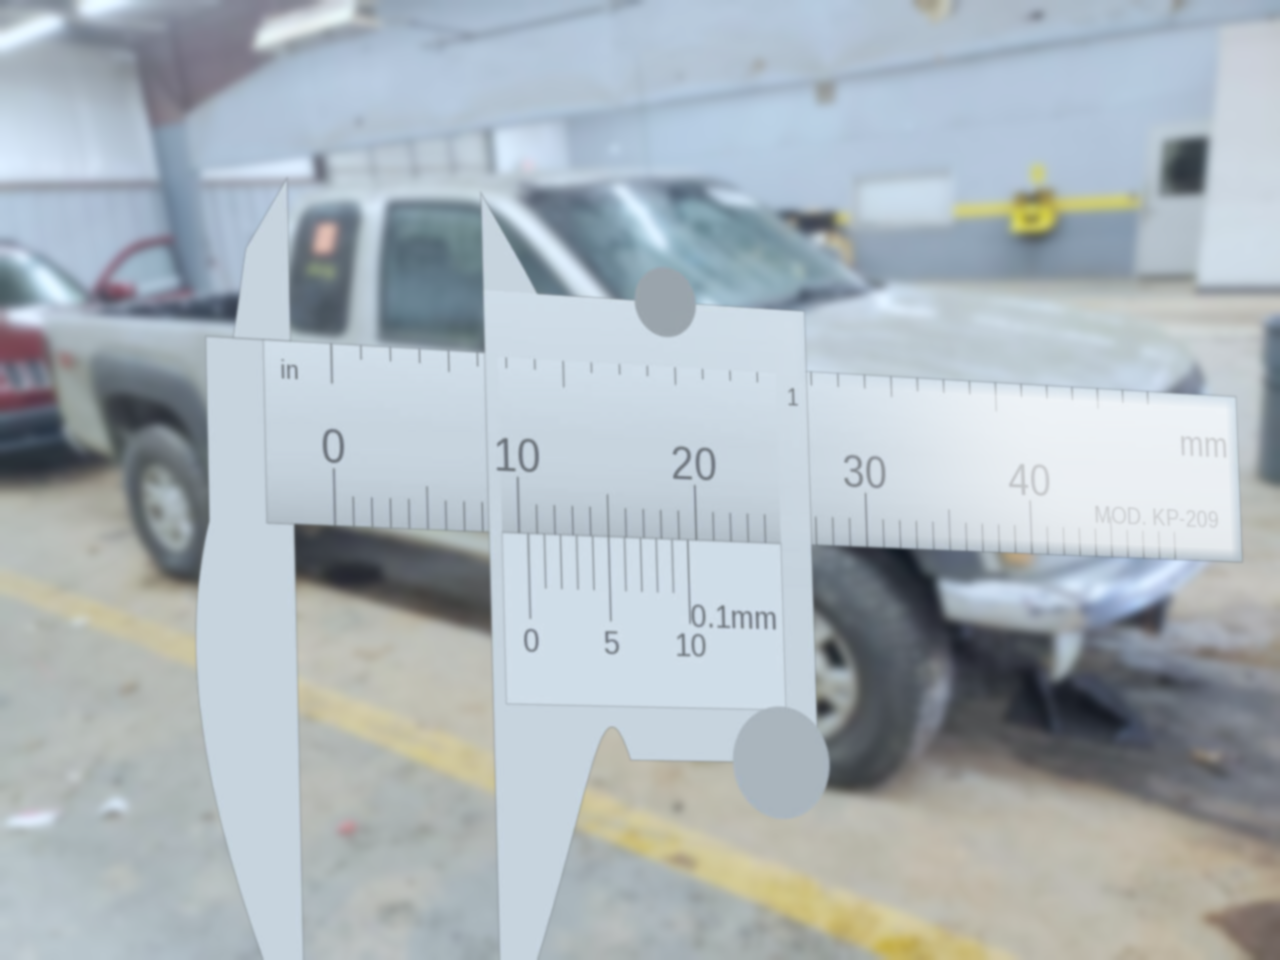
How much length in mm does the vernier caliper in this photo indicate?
10.5 mm
